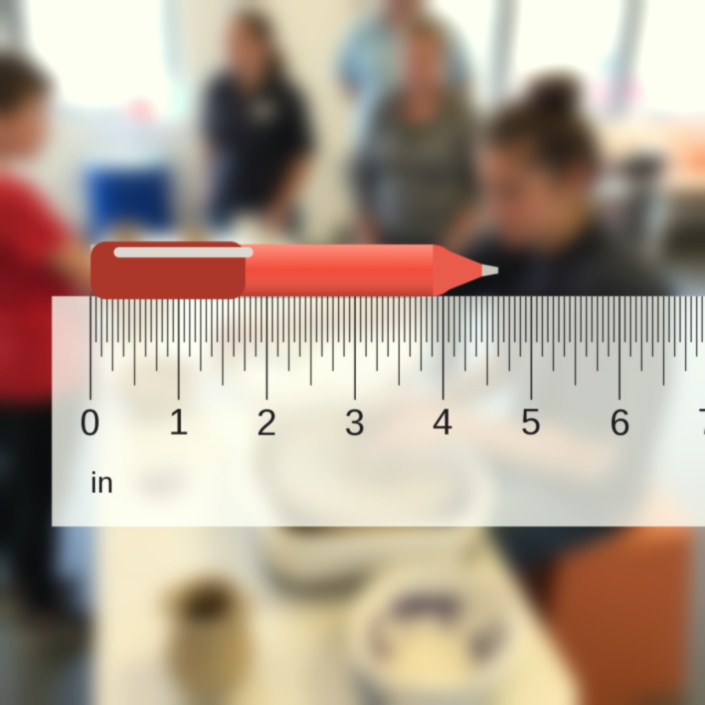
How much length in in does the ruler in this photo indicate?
4.625 in
